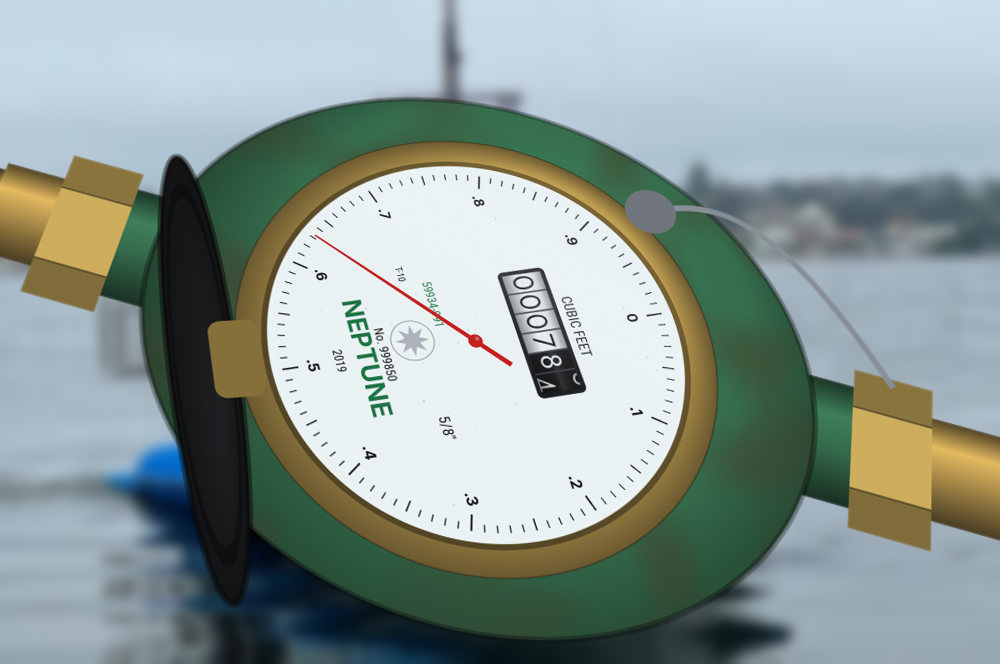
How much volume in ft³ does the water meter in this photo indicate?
783.63 ft³
